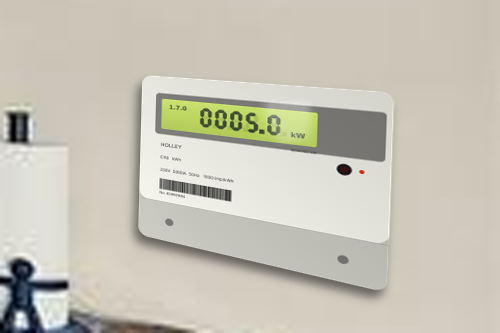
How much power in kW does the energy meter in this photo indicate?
5.0 kW
